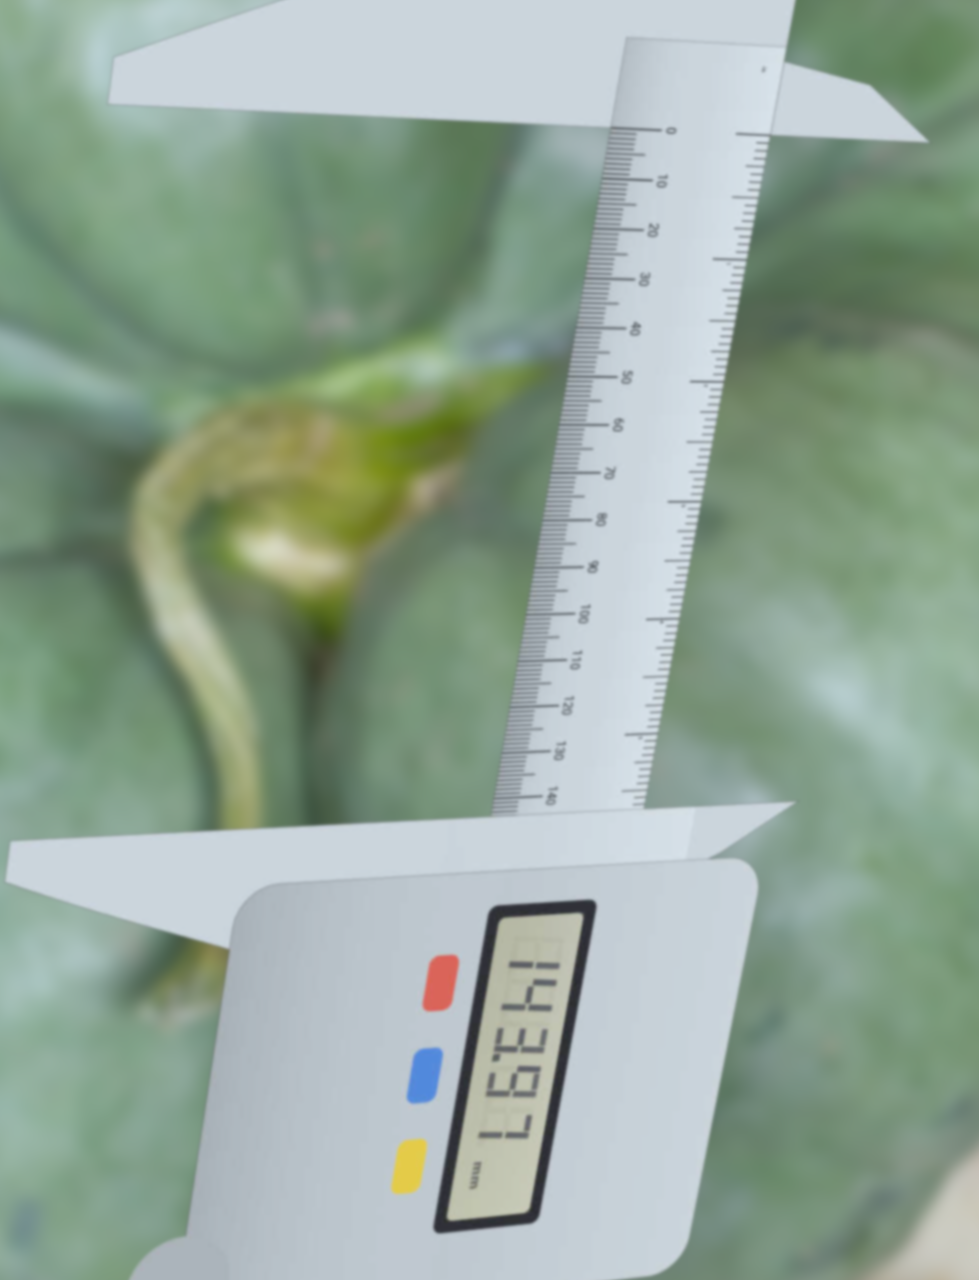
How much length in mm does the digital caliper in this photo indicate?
143.97 mm
